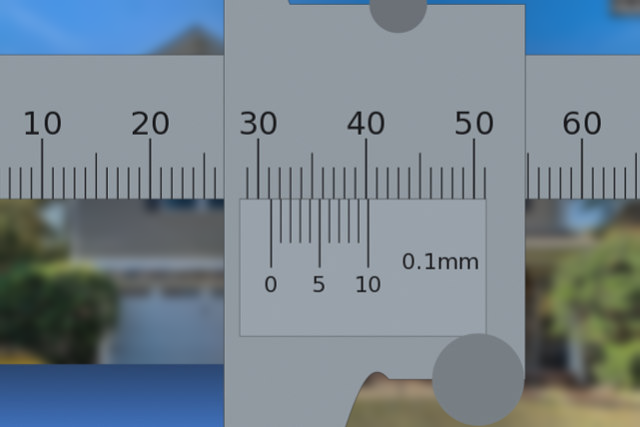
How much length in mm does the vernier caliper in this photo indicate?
31.2 mm
